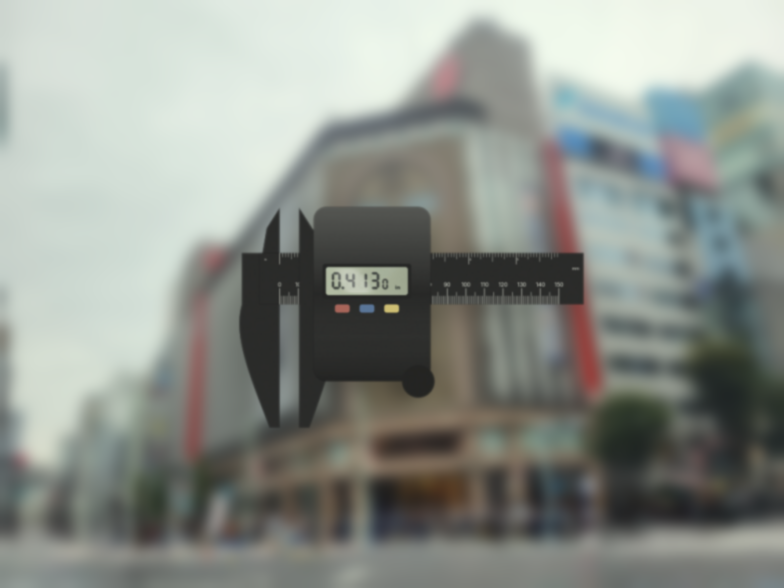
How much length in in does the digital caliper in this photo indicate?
0.4130 in
